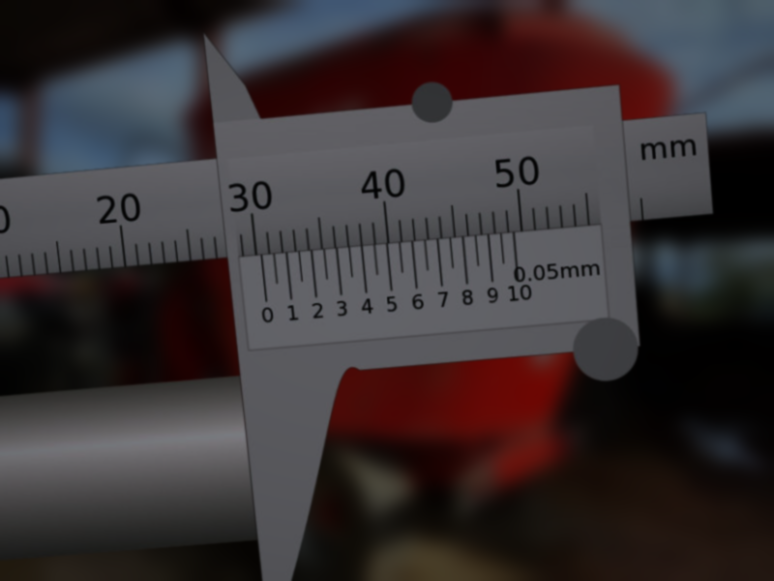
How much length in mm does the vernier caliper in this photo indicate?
30.4 mm
